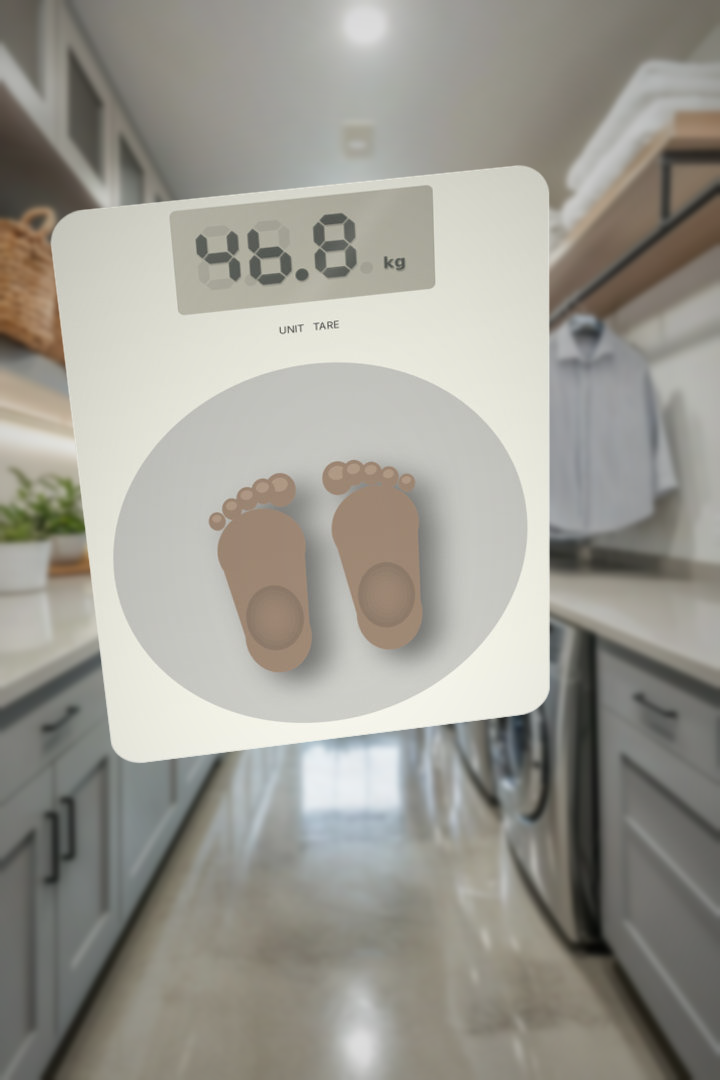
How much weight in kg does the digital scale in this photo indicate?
46.8 kg
